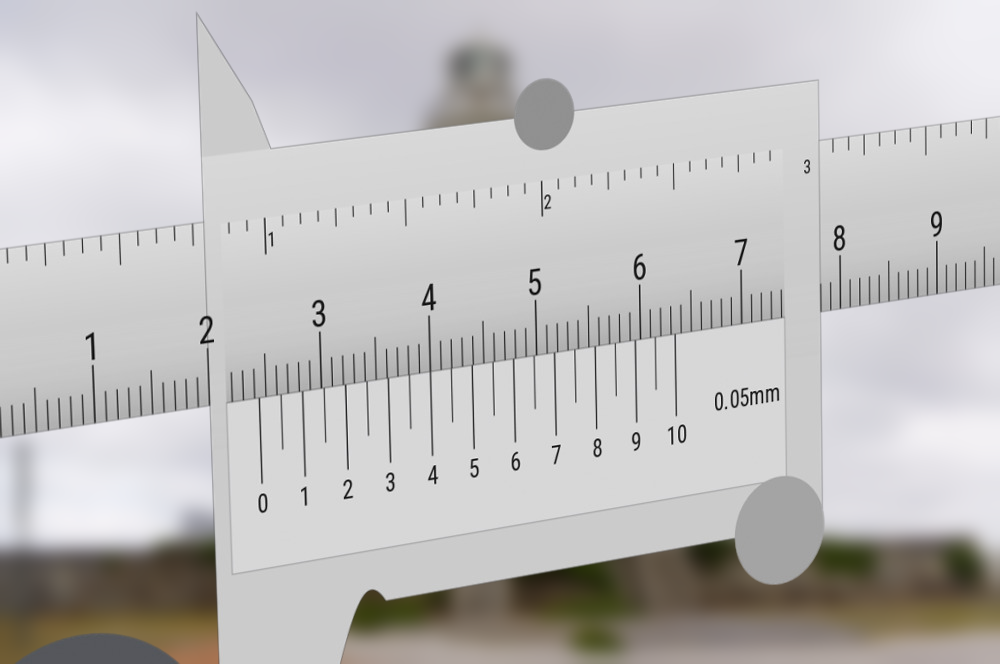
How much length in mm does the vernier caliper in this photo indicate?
24.4 mm
